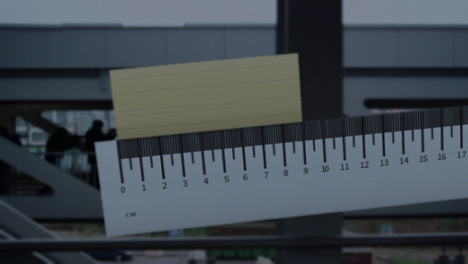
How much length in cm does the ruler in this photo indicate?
9 cm
